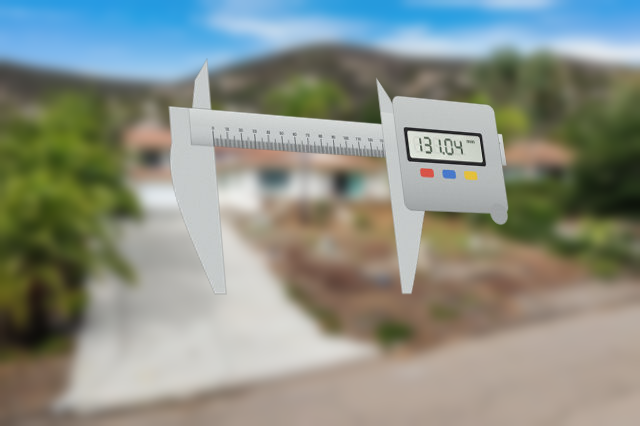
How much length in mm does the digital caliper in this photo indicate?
131.04 mm
